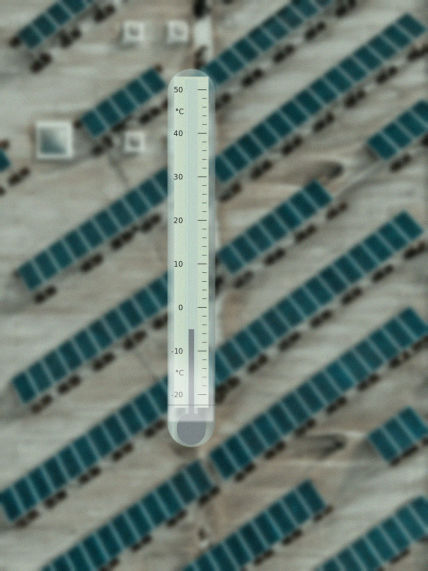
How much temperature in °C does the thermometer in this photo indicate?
-5 °C
